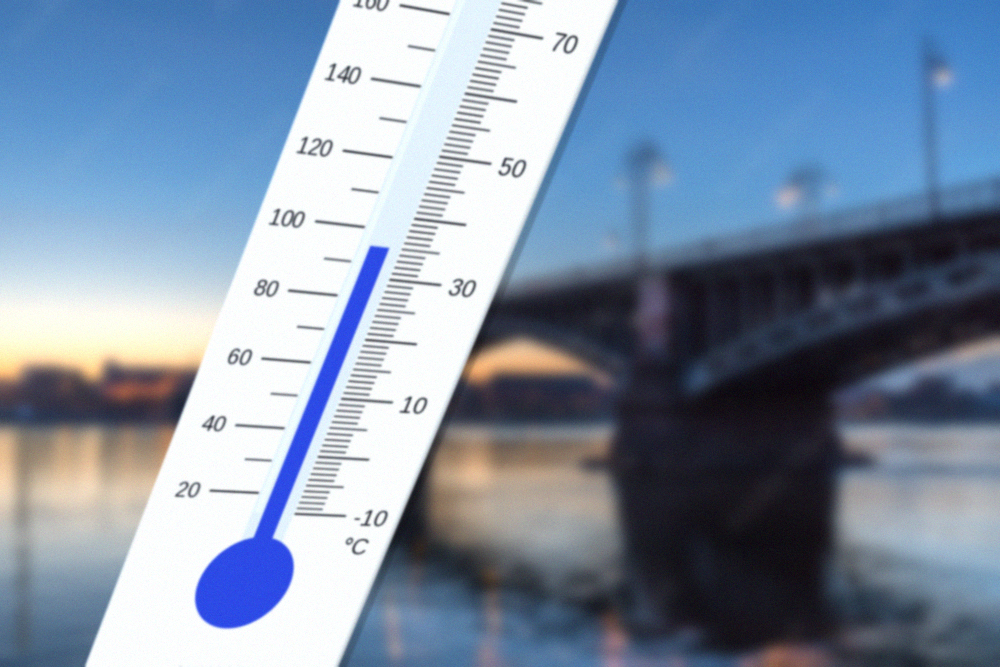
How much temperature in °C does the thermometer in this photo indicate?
35 °C
